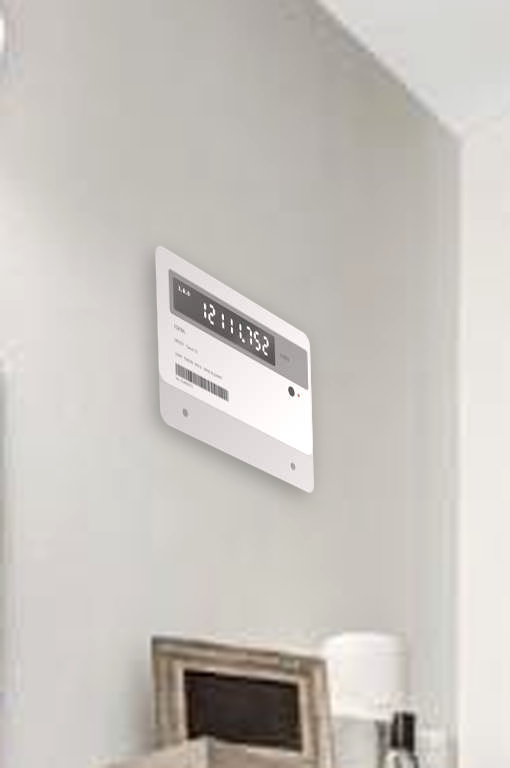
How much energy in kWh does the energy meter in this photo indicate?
12111.752 kWh
